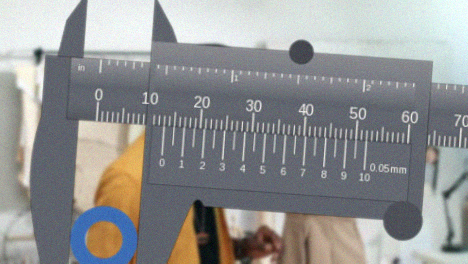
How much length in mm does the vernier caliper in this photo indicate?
13.0 mm
